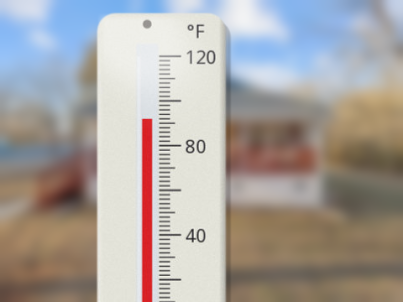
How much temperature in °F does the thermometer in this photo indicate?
92 °F
